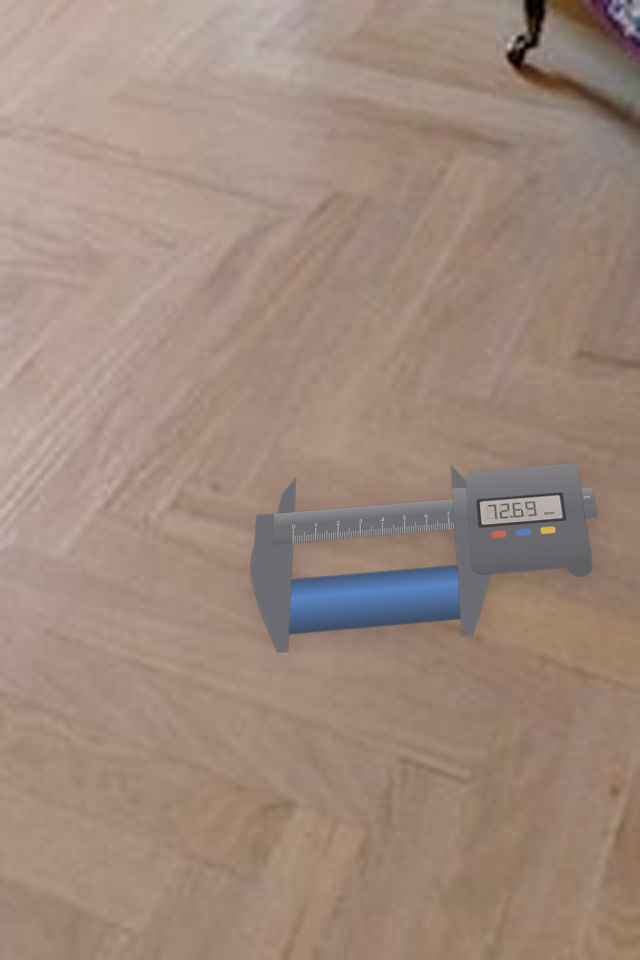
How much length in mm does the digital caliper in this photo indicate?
72.69 mm
